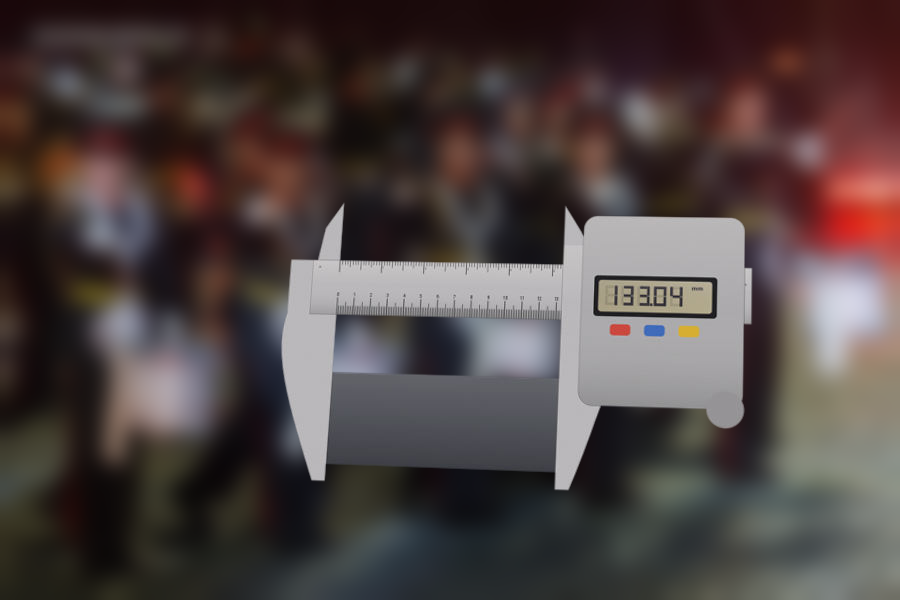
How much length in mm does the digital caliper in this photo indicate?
133.04 mm
